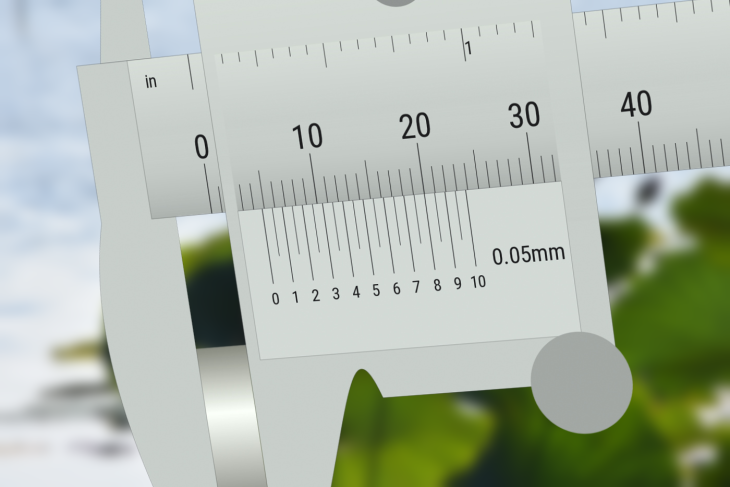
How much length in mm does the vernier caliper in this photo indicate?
4.8 mm
